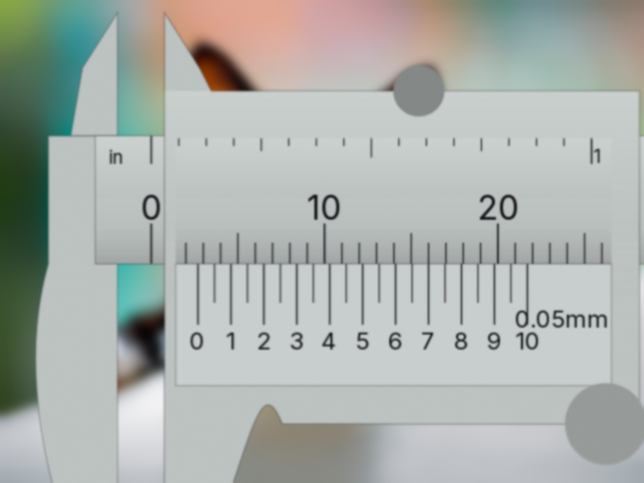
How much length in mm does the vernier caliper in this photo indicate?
2.7 mm
